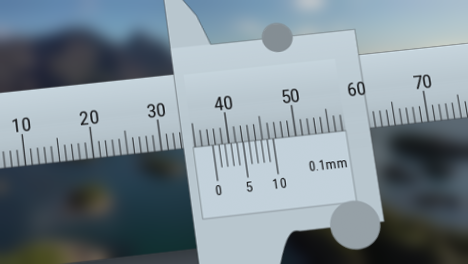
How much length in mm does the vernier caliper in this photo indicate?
37.6 mm
